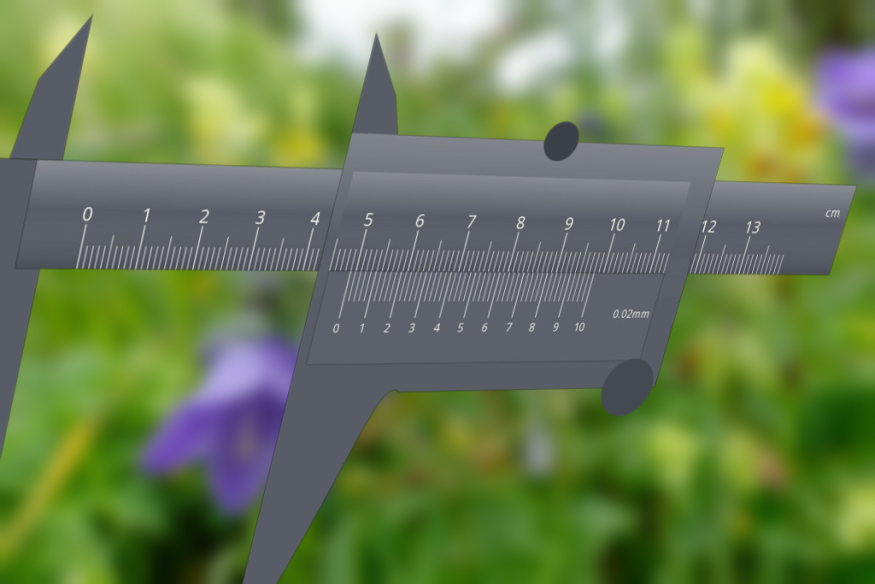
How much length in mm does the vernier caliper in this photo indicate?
49.0 mm
